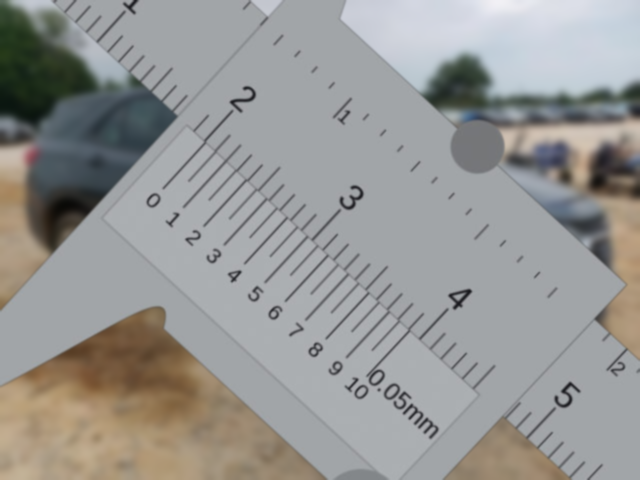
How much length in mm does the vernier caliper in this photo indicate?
20.1 mm
